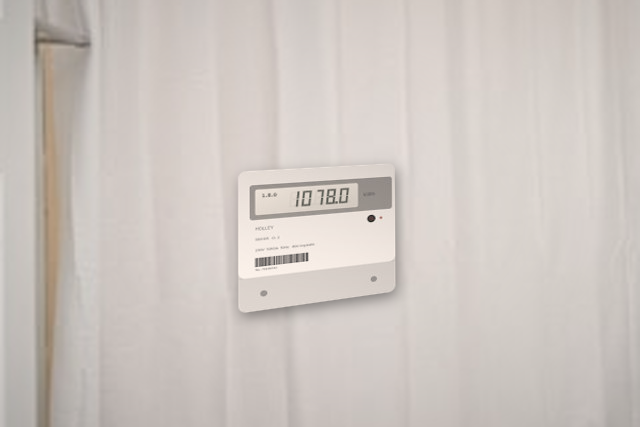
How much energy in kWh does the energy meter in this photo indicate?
1078.0 kWh
